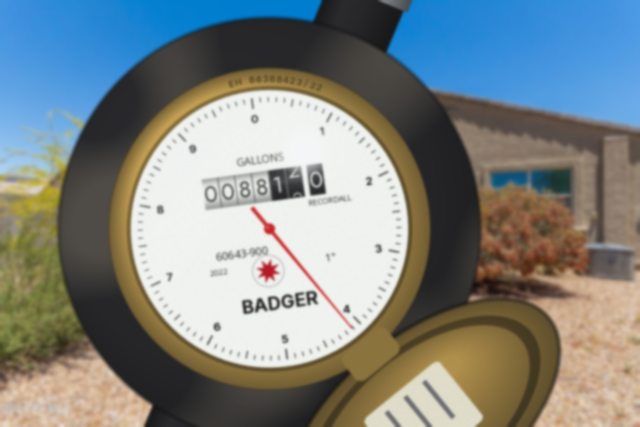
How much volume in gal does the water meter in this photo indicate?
88124.1 gal
